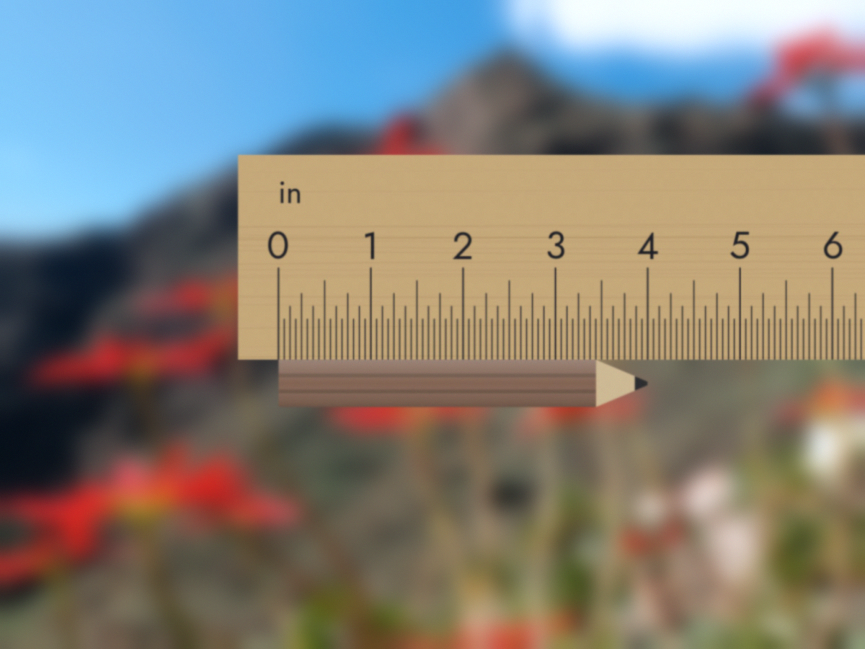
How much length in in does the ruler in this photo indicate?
4 in
